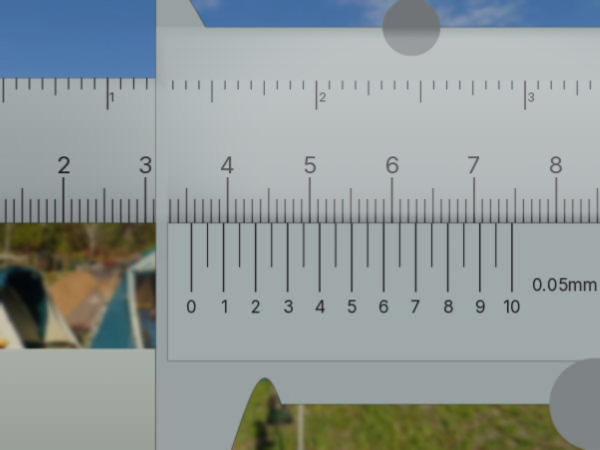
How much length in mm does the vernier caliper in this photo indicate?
35.6 mm
